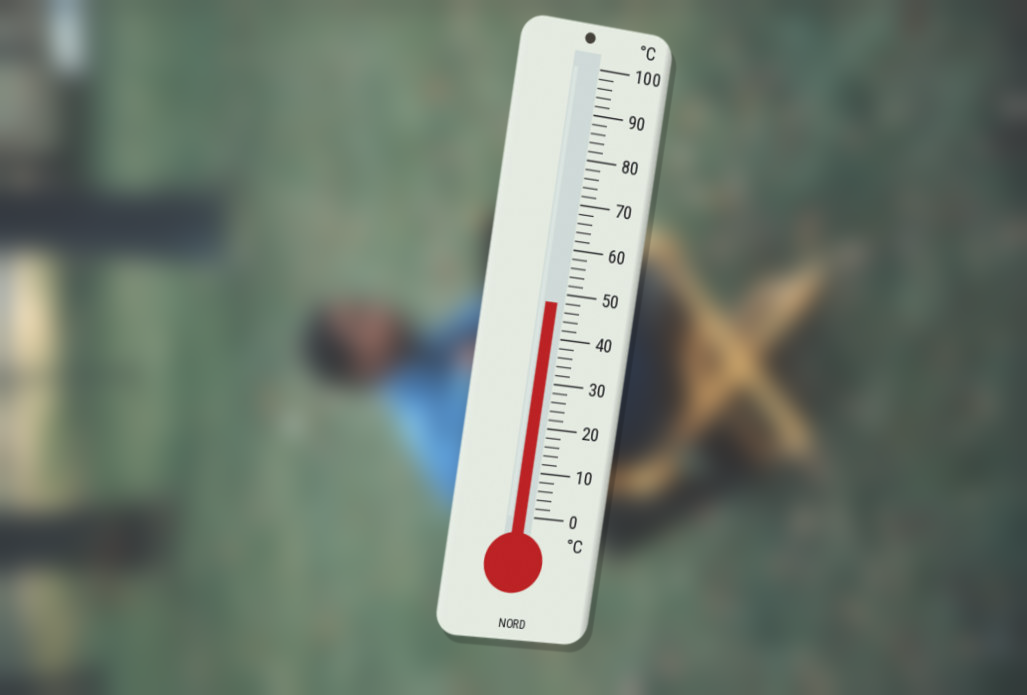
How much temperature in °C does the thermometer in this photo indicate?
48 °C
